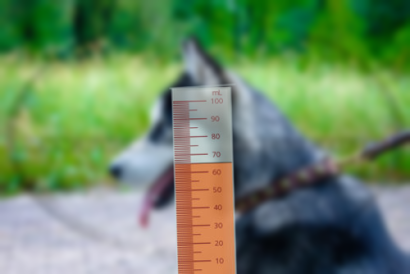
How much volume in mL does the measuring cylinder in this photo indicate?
65 mL
